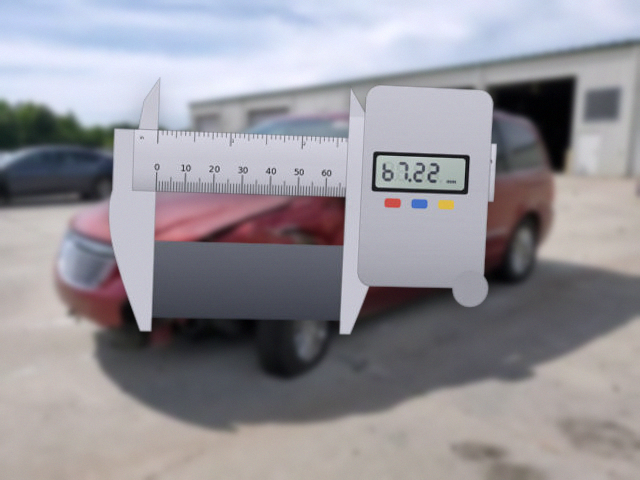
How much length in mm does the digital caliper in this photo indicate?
67.22 mm
